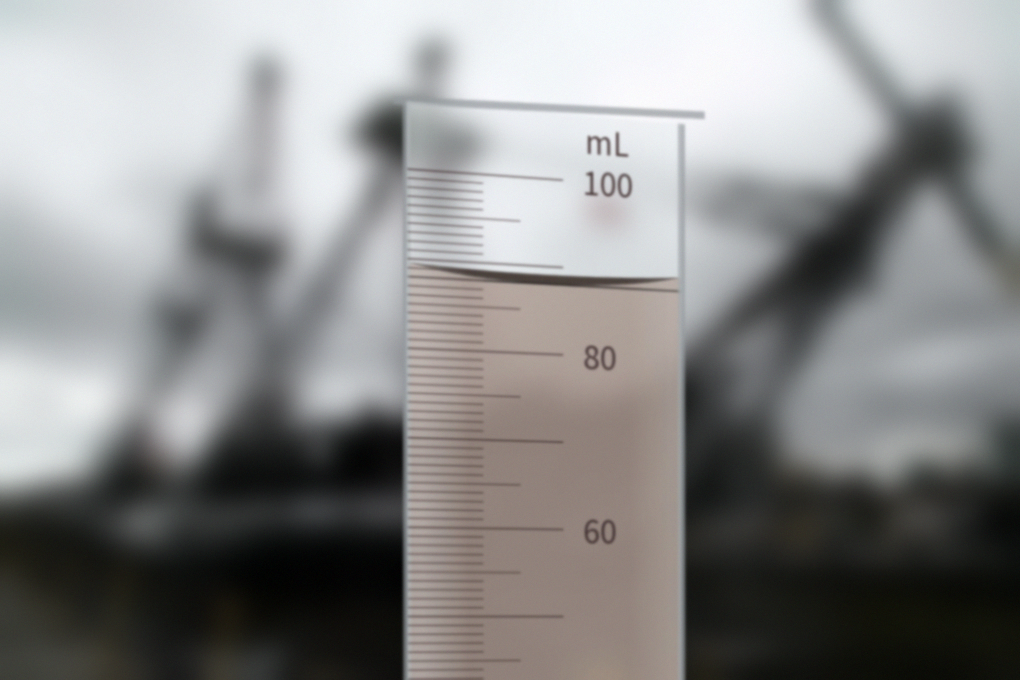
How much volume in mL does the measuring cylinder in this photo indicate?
88 mL
